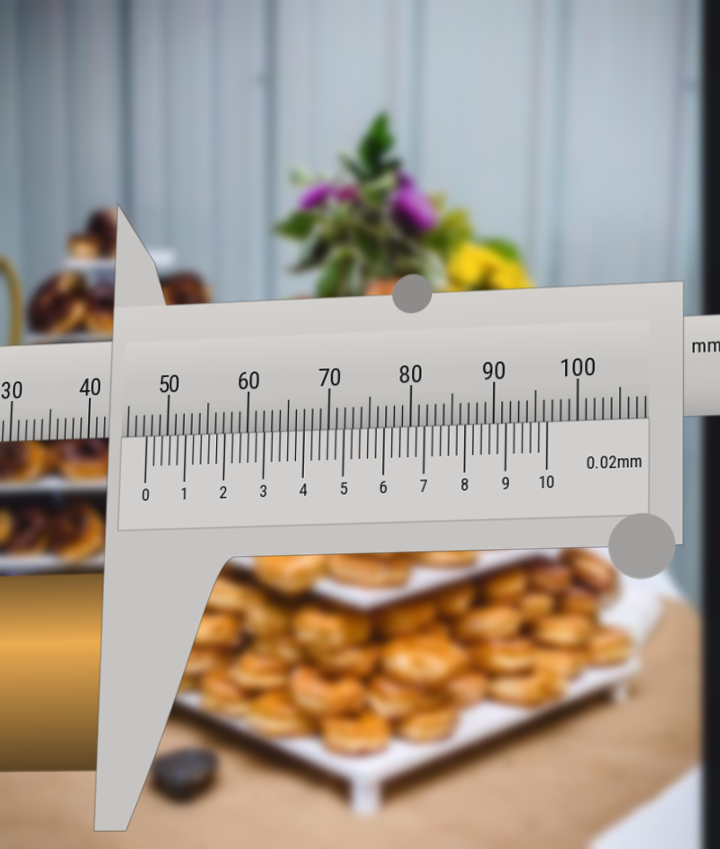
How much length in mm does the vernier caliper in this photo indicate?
47.4 mm
